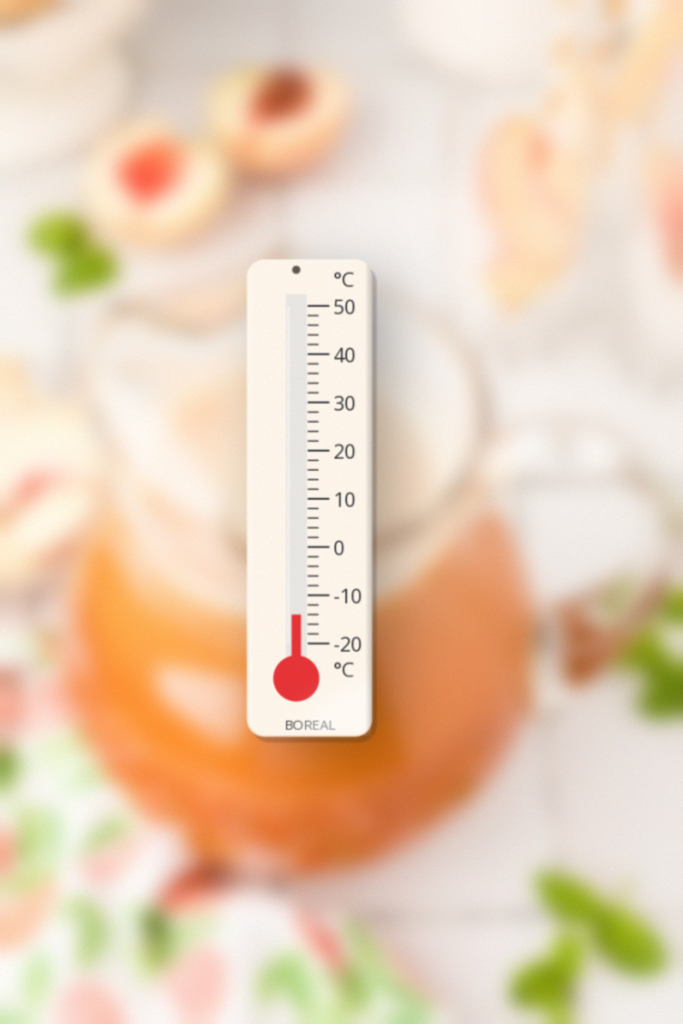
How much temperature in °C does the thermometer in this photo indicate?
-14 °C
